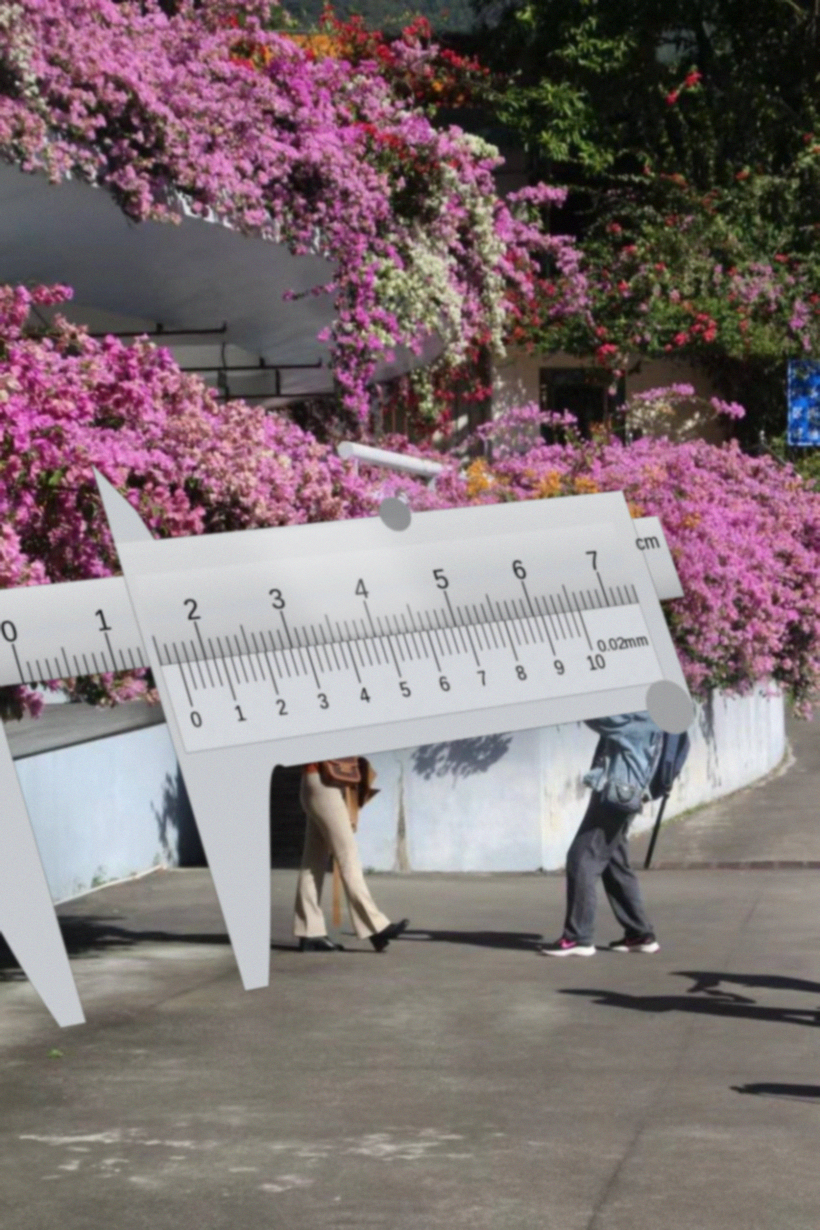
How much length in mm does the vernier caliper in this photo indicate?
17.0 mm
